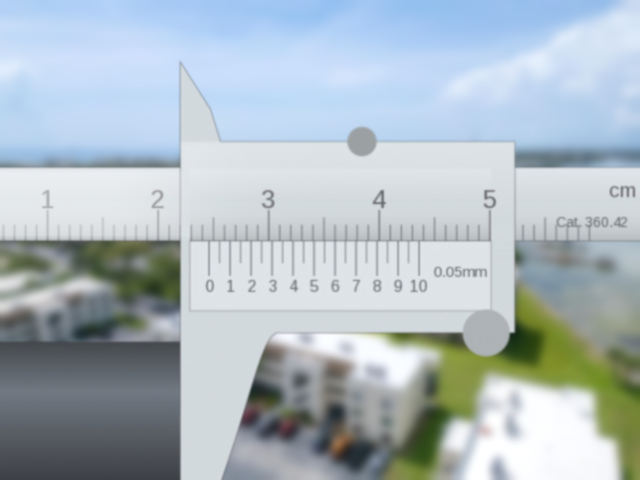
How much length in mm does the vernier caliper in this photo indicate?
24.6 mm
